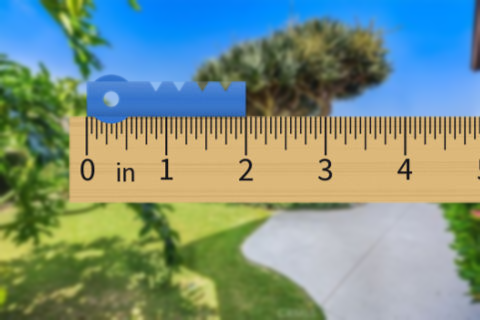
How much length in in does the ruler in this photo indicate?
2 in
